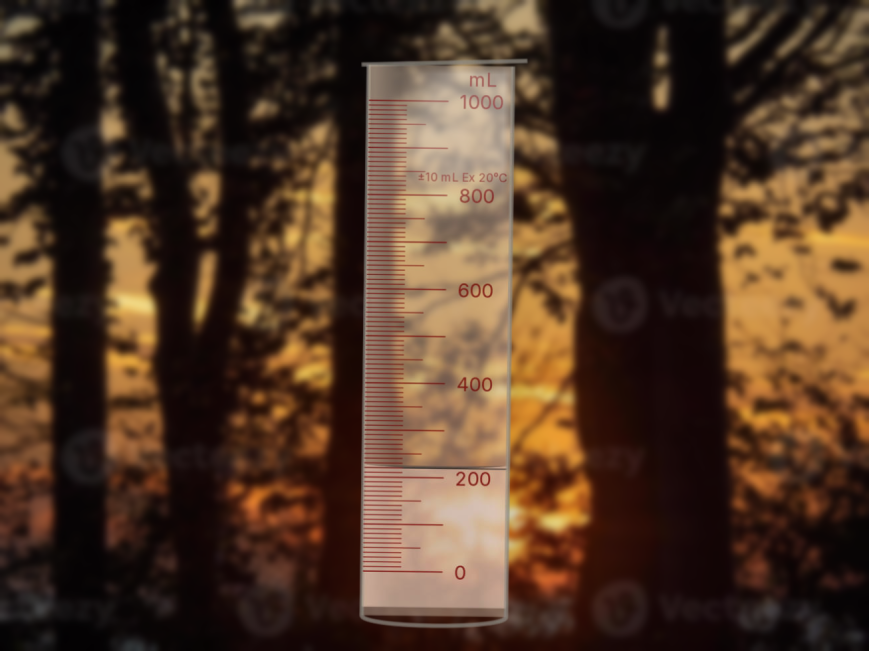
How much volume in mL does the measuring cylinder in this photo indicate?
220 mL
